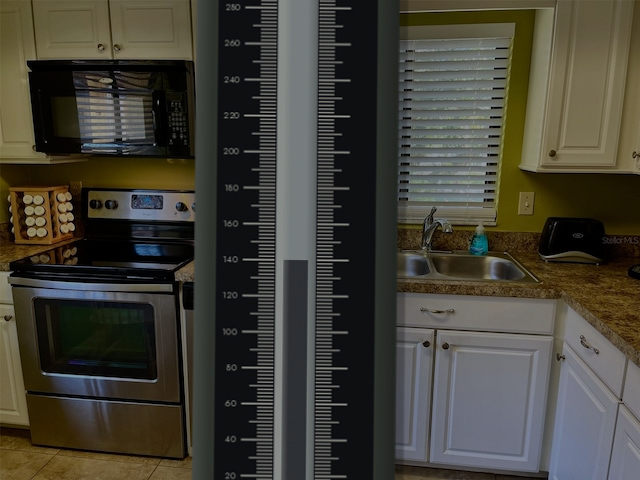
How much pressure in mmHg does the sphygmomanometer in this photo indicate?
140 mmHg
